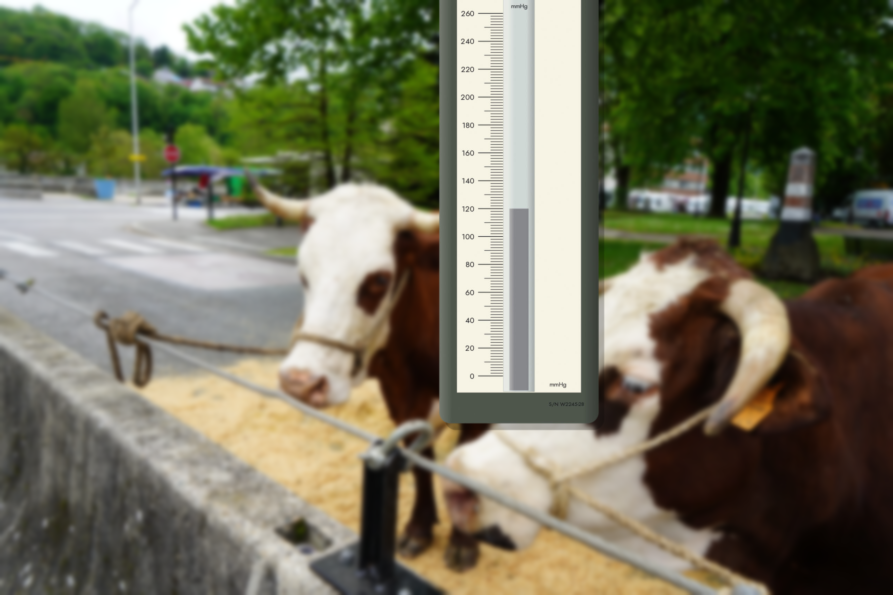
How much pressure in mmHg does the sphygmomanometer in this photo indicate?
120 mmHg
